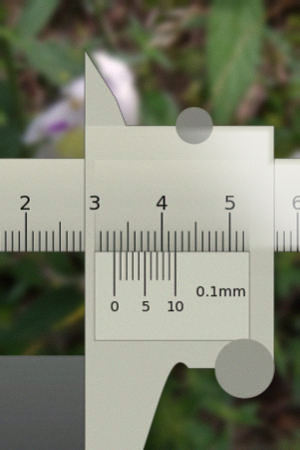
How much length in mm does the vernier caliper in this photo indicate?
33.0 mm
